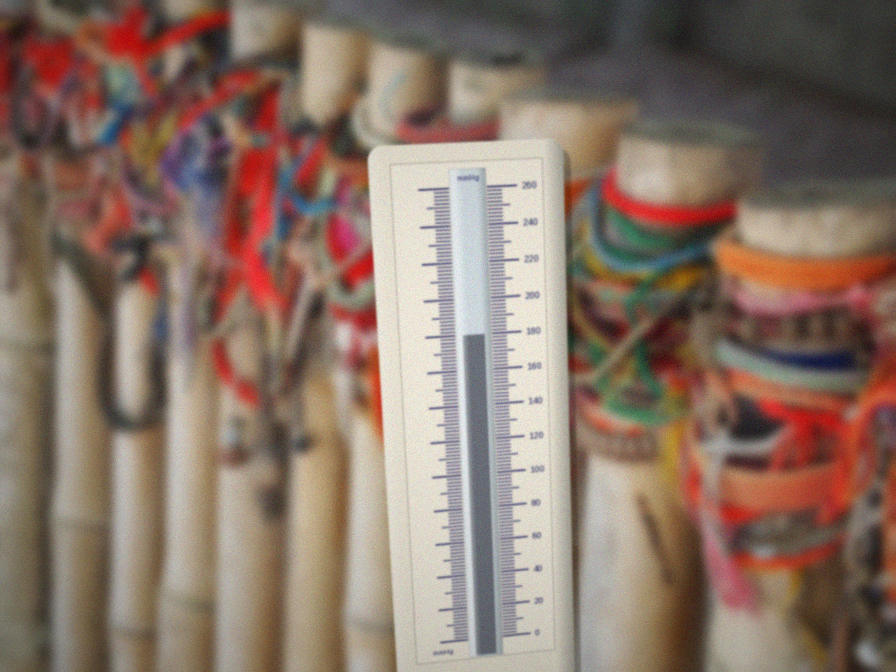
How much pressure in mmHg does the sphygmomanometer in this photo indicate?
180 mmHg
